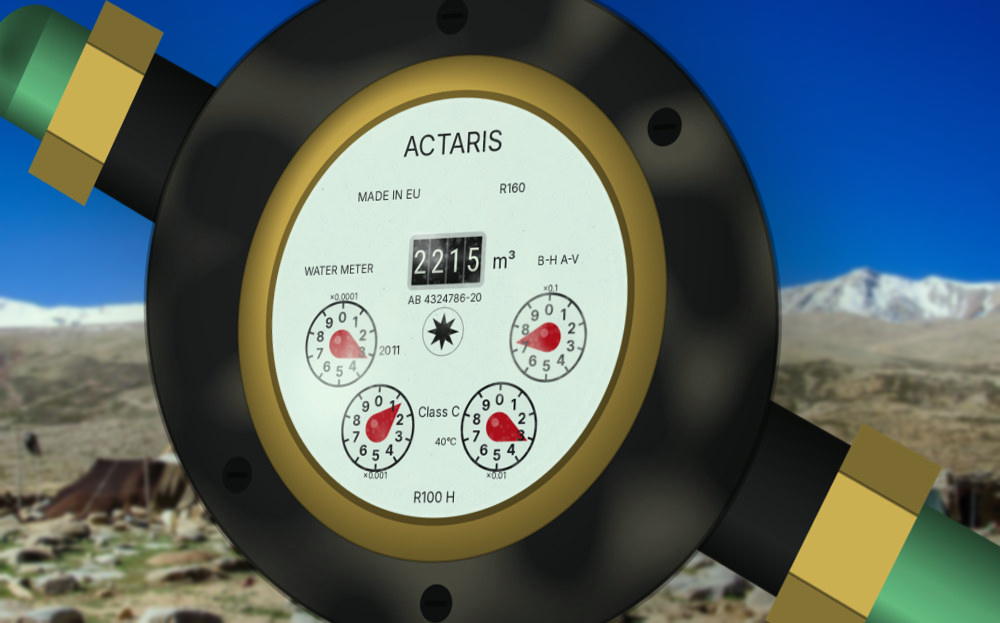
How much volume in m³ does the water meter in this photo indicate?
2215.7313 m³
